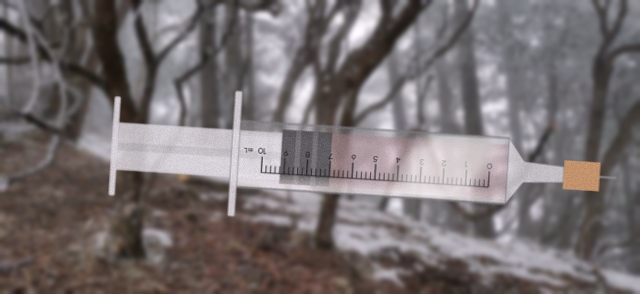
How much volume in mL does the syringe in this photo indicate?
7 mL
